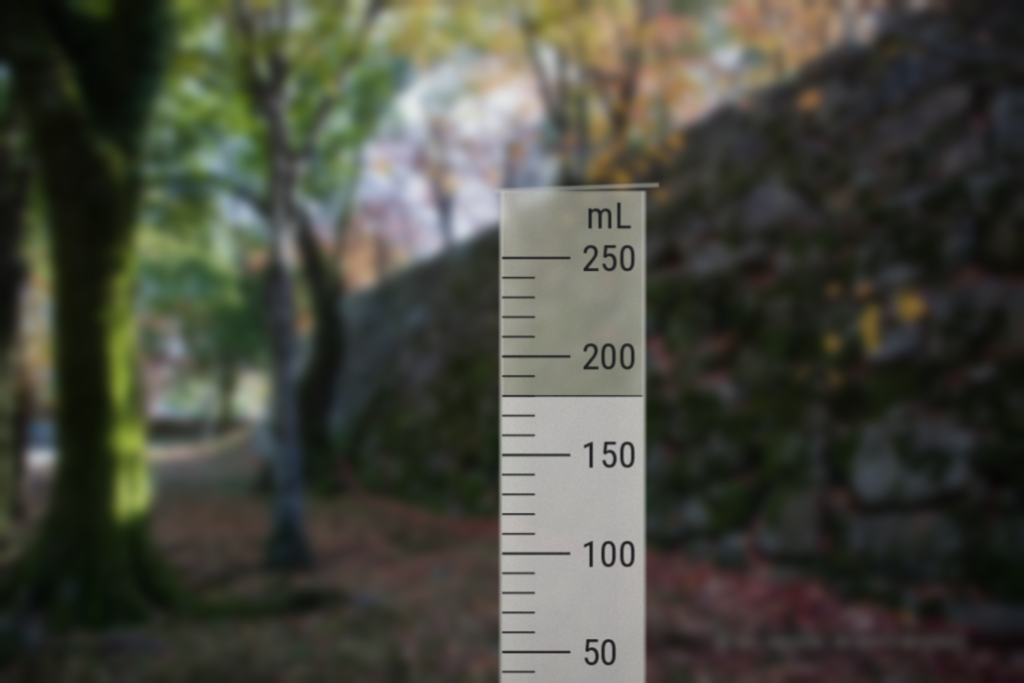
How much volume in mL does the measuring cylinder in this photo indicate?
180 mL
